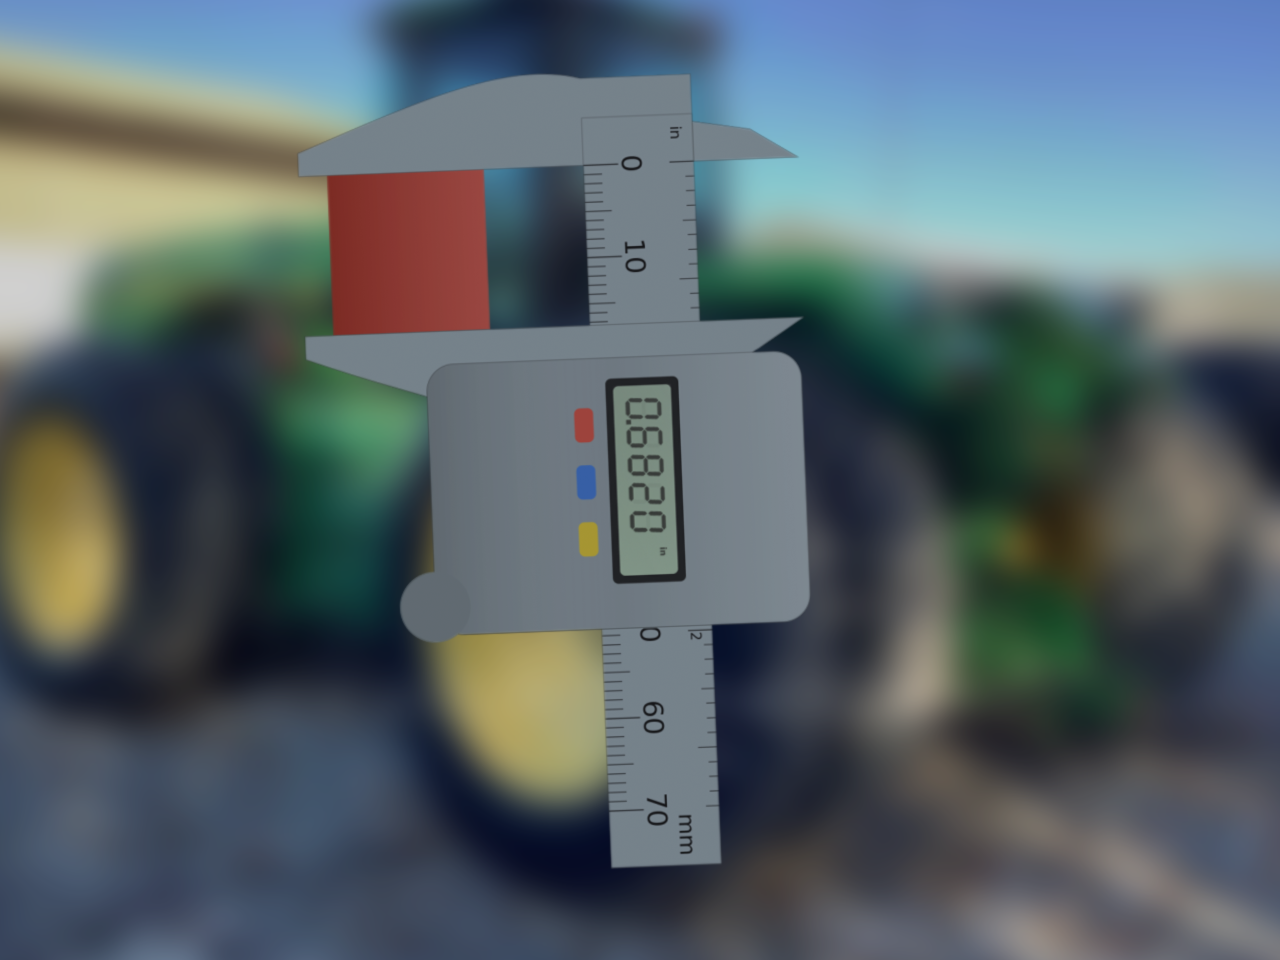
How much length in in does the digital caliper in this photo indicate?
0.6820 in
